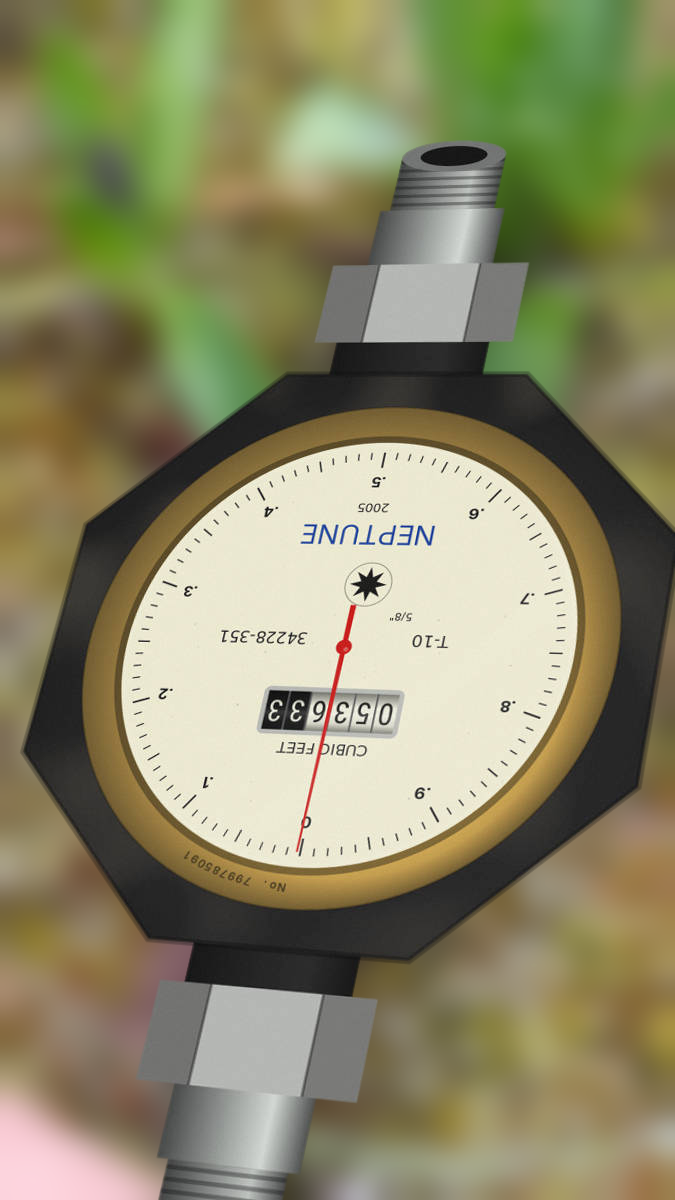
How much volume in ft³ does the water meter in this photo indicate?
53633.00 ft³
